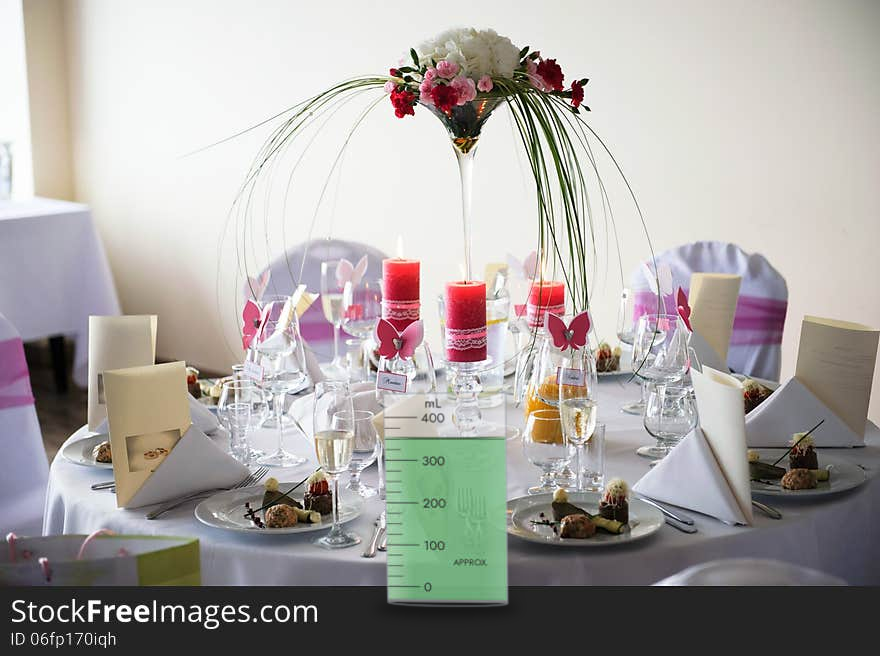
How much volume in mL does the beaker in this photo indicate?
350 mL
